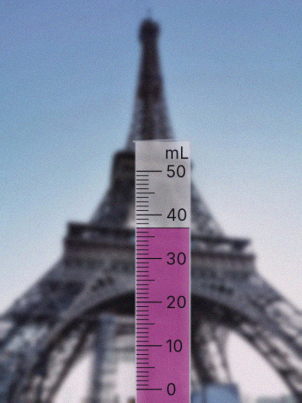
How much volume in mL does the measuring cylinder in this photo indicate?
37 mL
